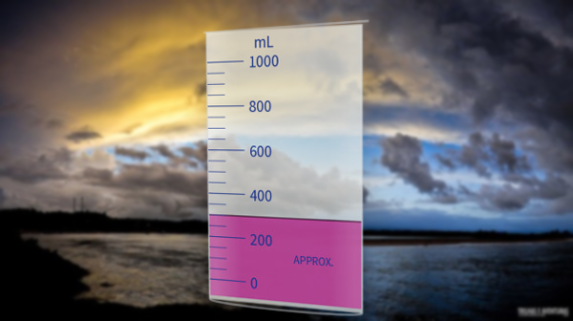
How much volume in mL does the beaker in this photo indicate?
300 mL
